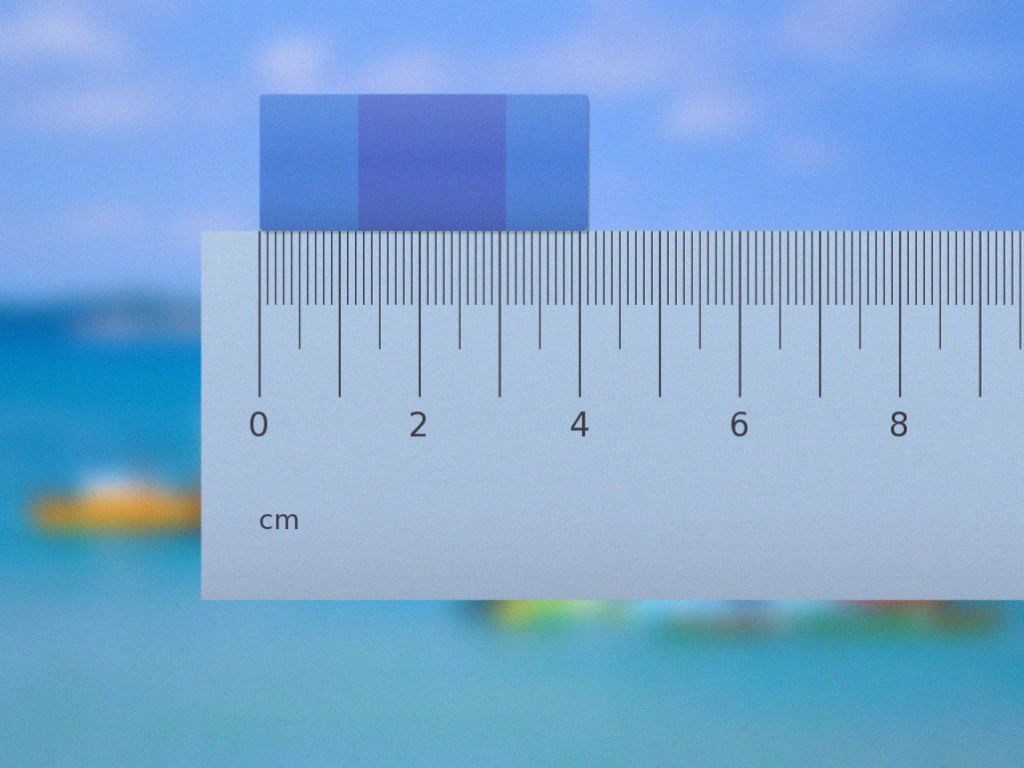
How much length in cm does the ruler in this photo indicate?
4.1 cm
